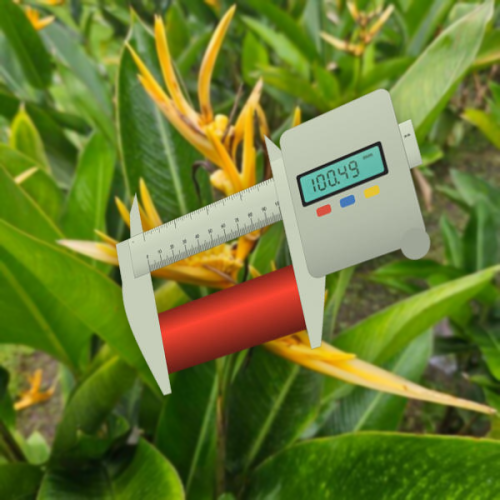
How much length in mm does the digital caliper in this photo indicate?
100.49 mm
